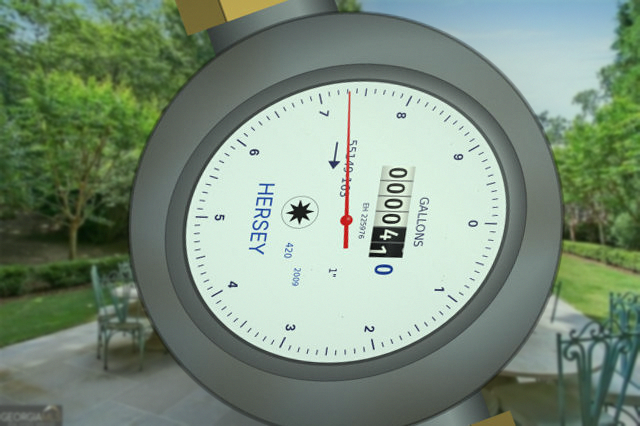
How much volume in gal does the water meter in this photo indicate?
407.3 gal
